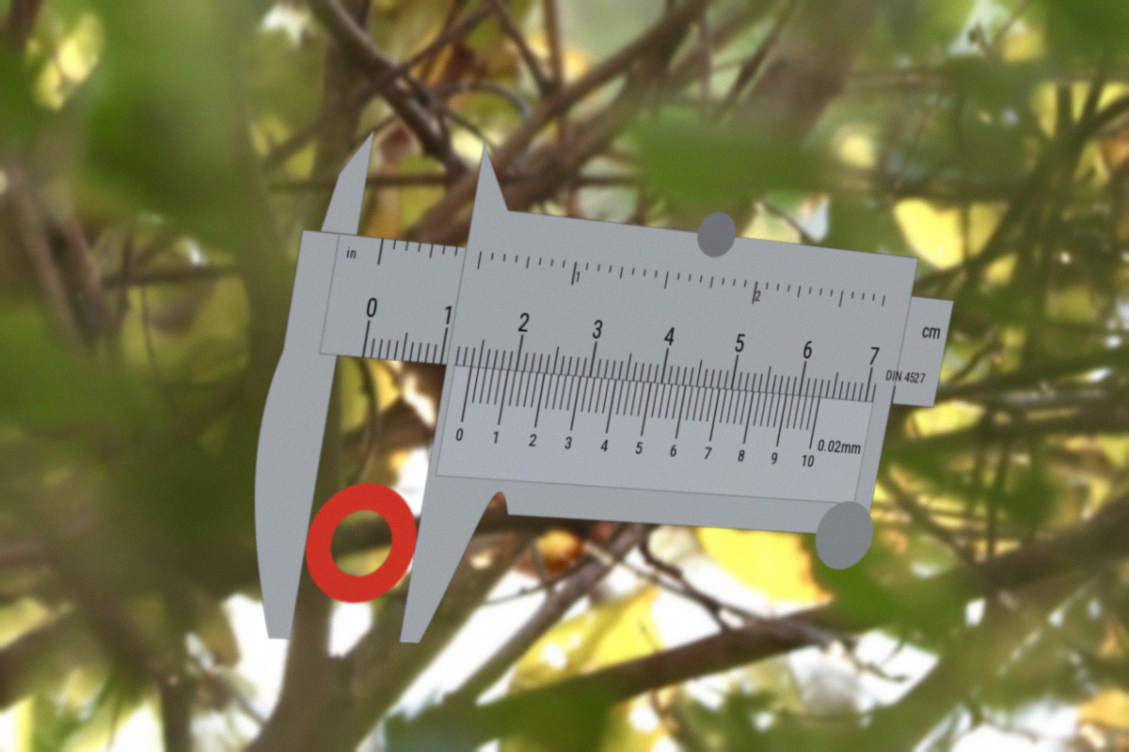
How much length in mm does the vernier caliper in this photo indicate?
14.0 mm
